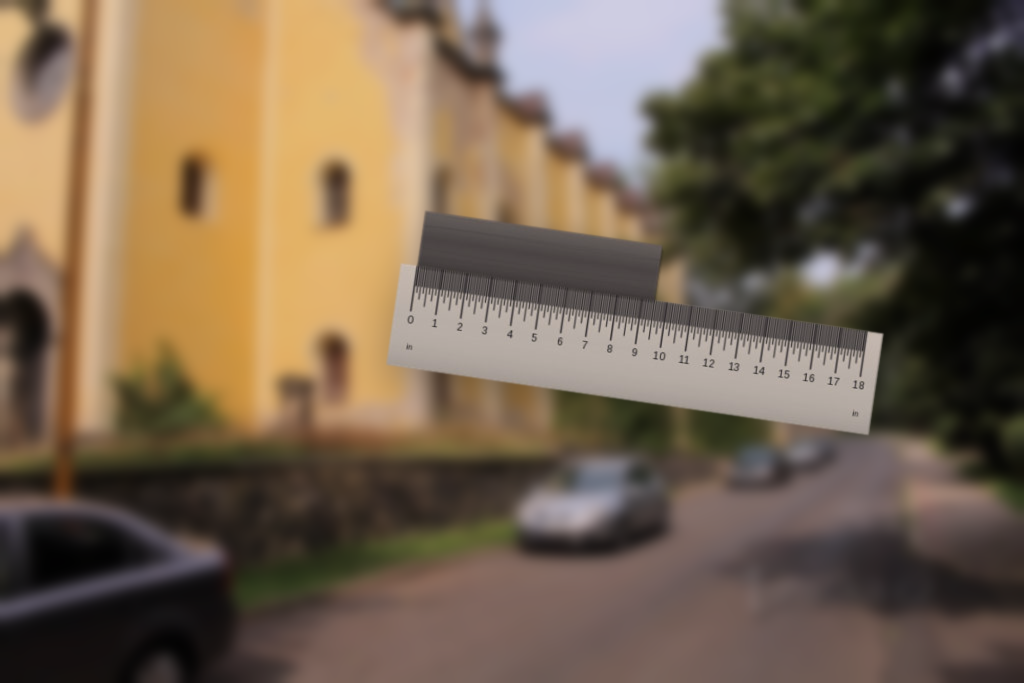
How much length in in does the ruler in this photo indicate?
9.5 in
